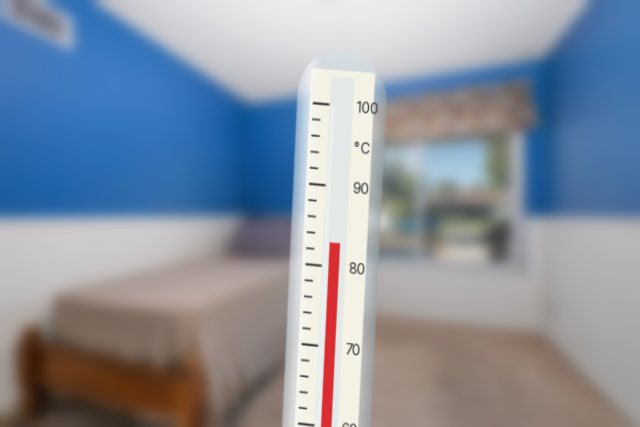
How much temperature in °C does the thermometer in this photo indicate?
83 °C
